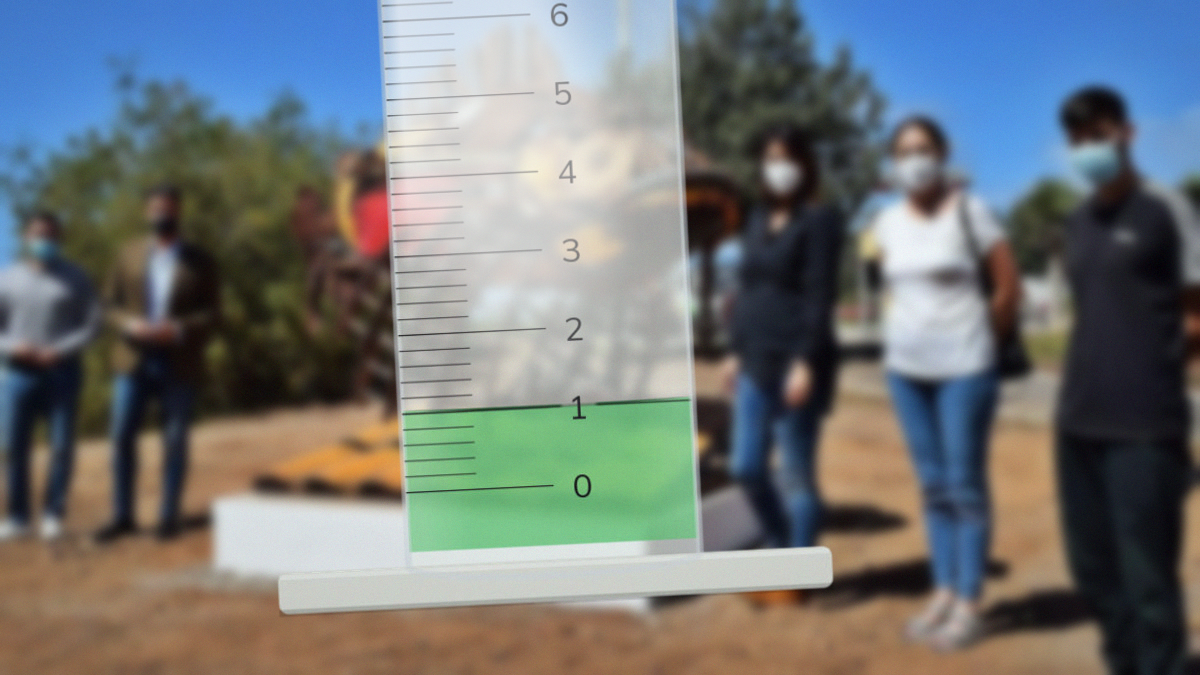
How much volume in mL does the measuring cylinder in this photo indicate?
1 mL
